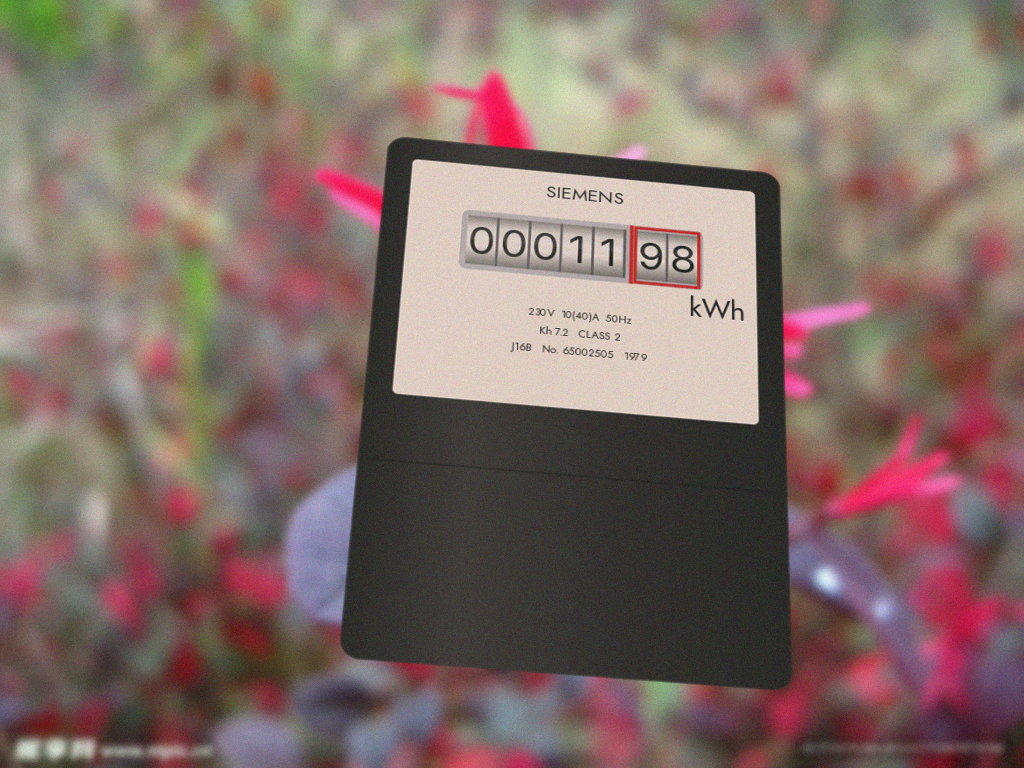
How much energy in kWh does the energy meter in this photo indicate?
11.98 kWh
